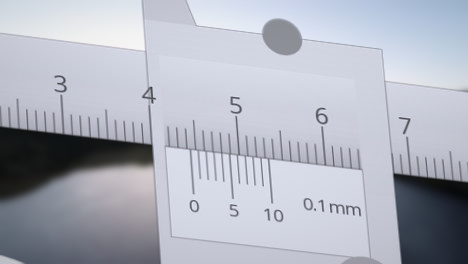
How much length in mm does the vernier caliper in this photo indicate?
44.4 mm
